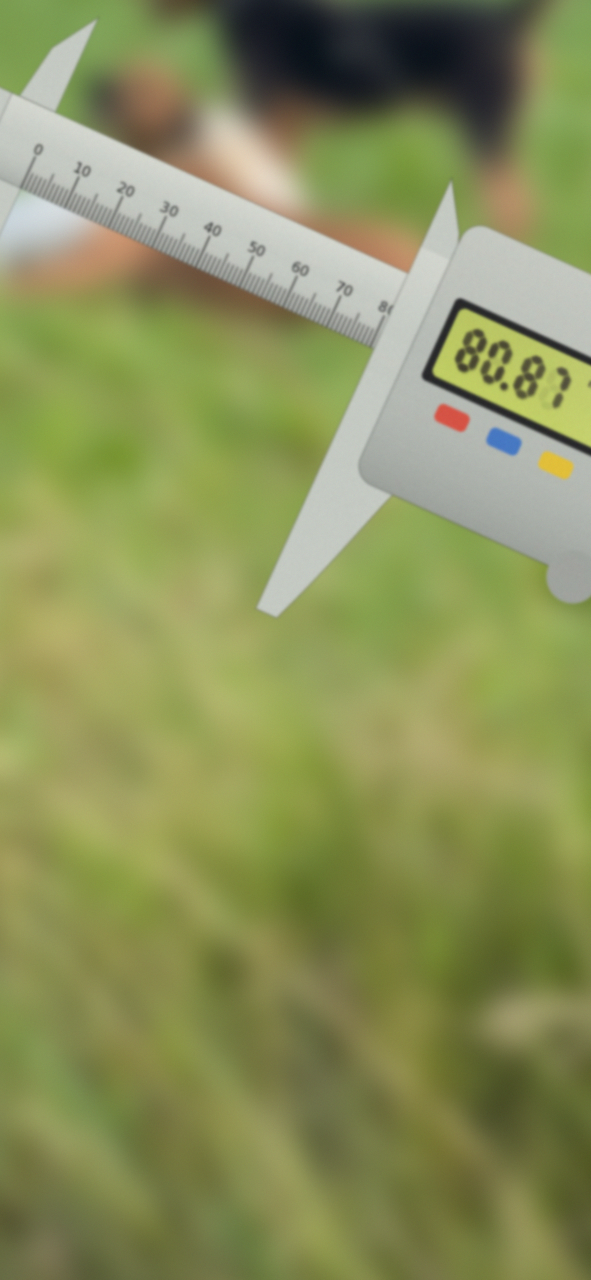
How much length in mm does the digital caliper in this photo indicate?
80.87 mm
